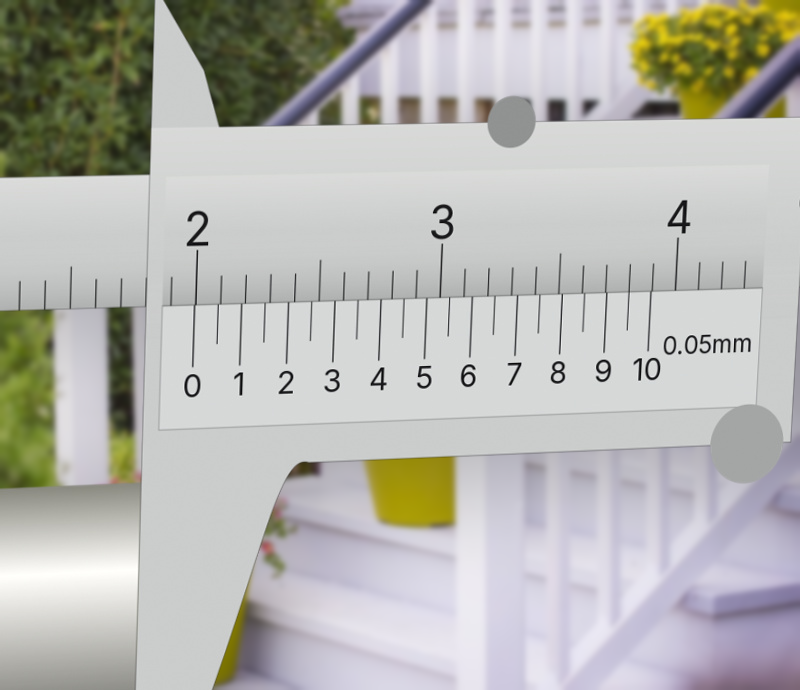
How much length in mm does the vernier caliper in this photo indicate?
19.95 mm
